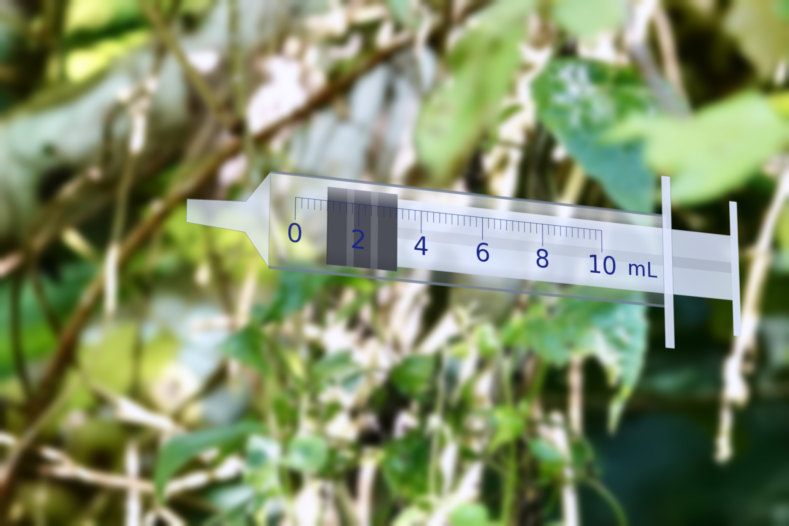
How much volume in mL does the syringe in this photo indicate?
1 mL
